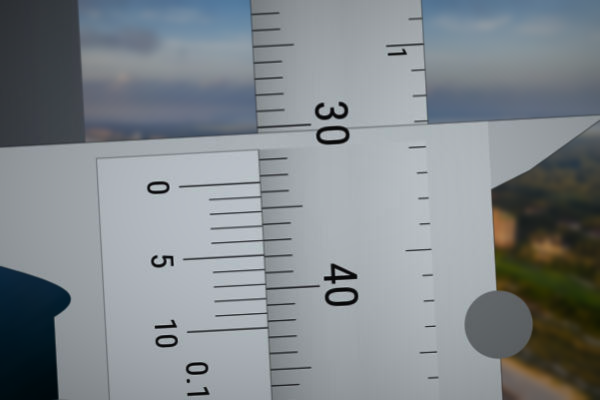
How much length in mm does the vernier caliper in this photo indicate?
33.4 mm
